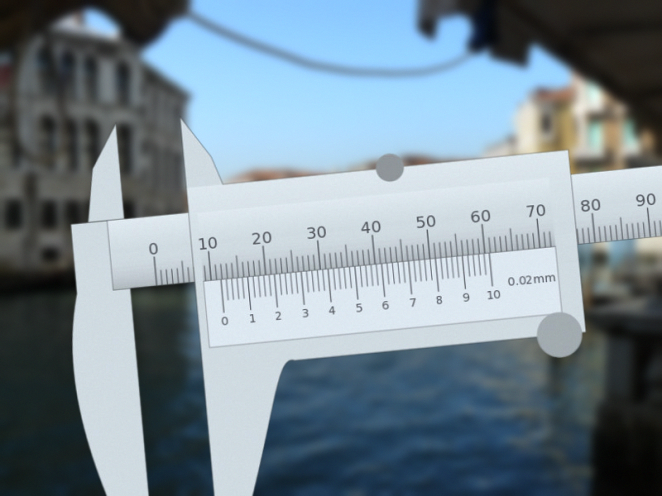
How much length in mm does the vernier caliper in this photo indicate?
11.8 mm
